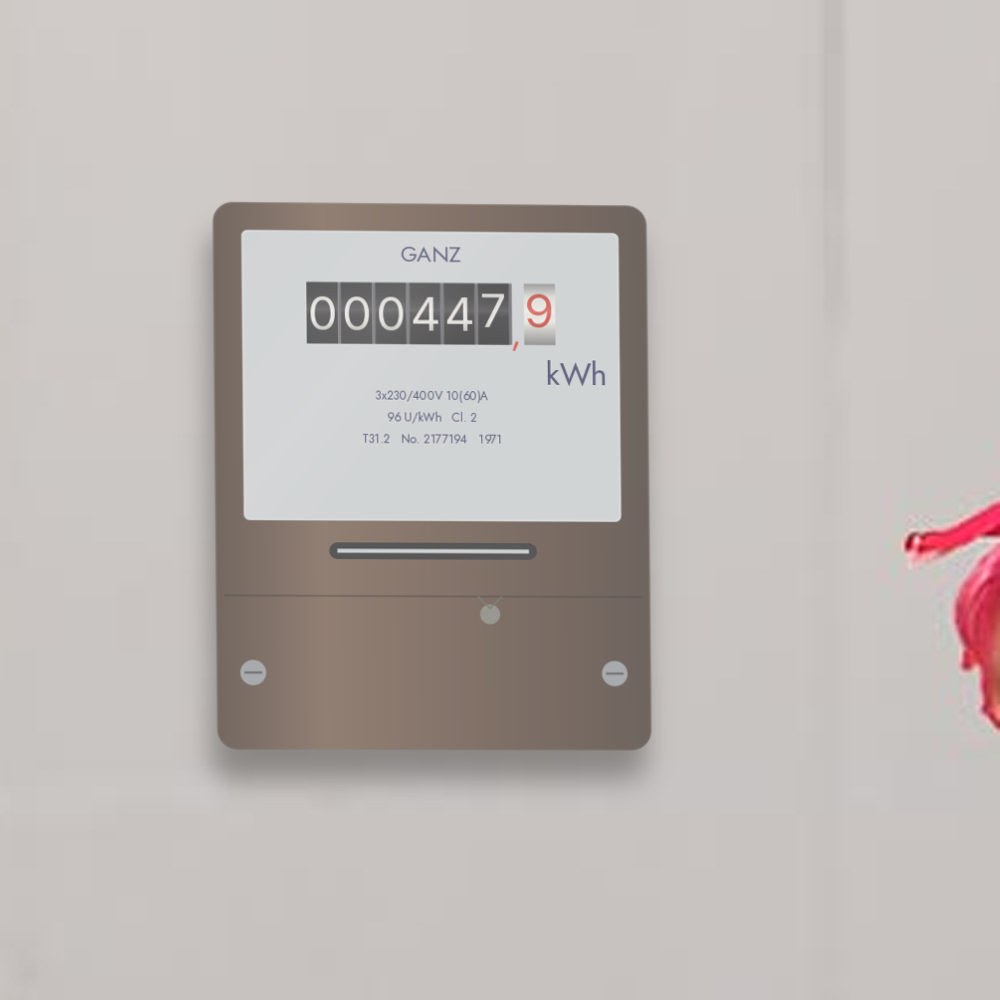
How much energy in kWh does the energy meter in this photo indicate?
447.9 kWh
